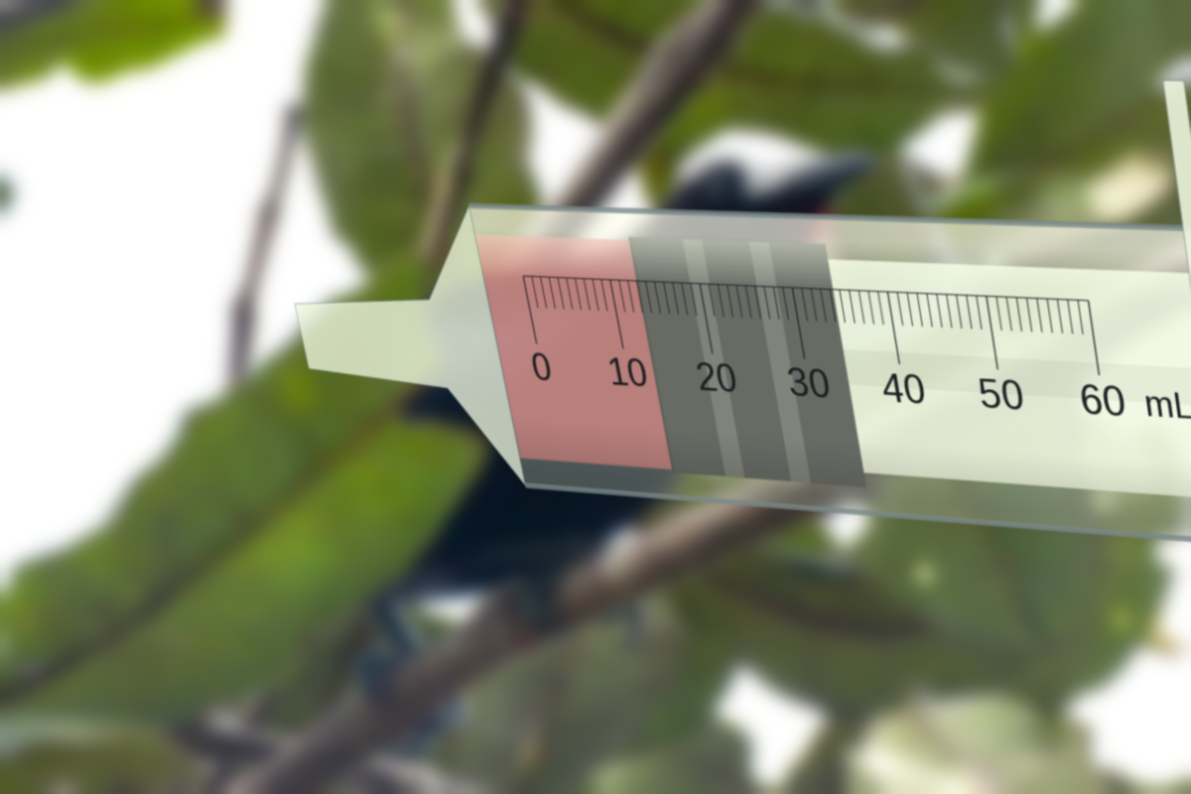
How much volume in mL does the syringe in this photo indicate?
13 mL
